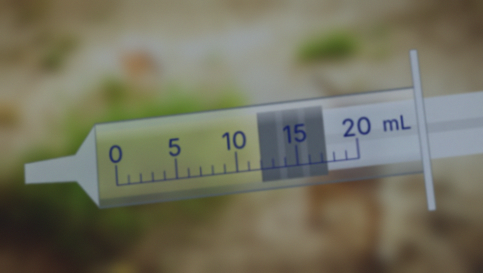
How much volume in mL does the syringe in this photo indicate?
12 mL
